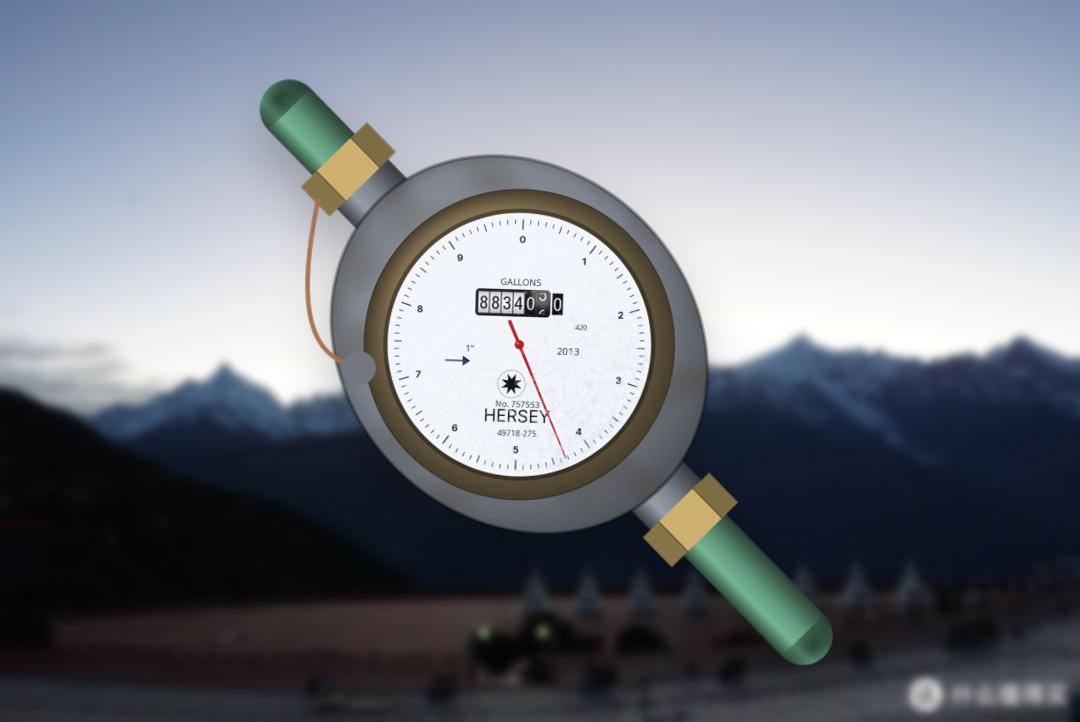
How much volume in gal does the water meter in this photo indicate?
8834054.3 gal
